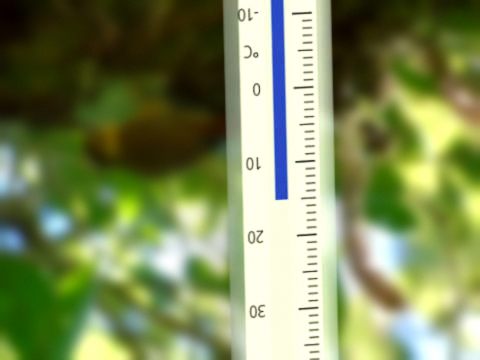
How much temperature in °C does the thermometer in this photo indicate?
15 °C
